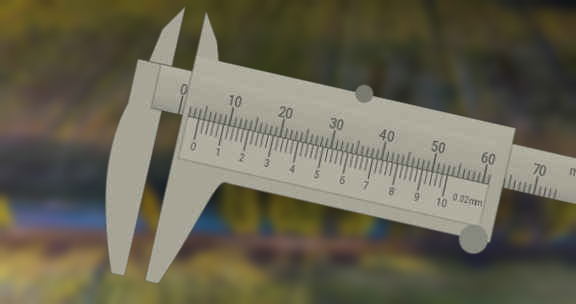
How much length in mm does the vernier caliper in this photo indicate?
4.0 mm
